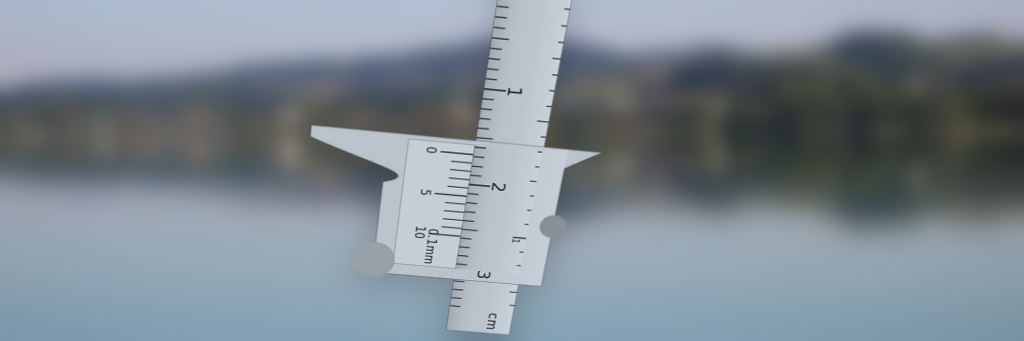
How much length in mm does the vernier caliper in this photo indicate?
16.8 mm
